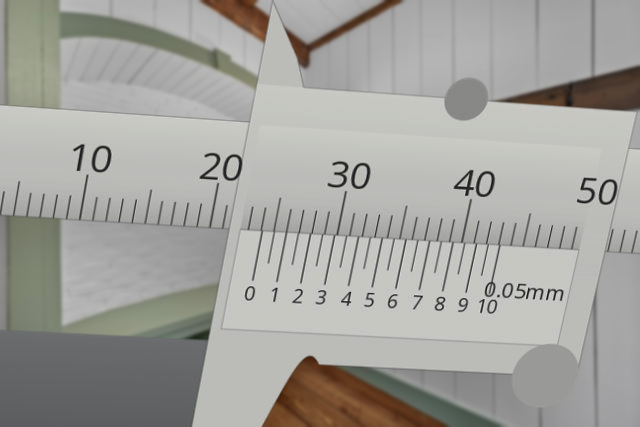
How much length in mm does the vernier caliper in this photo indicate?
24.1 mm
